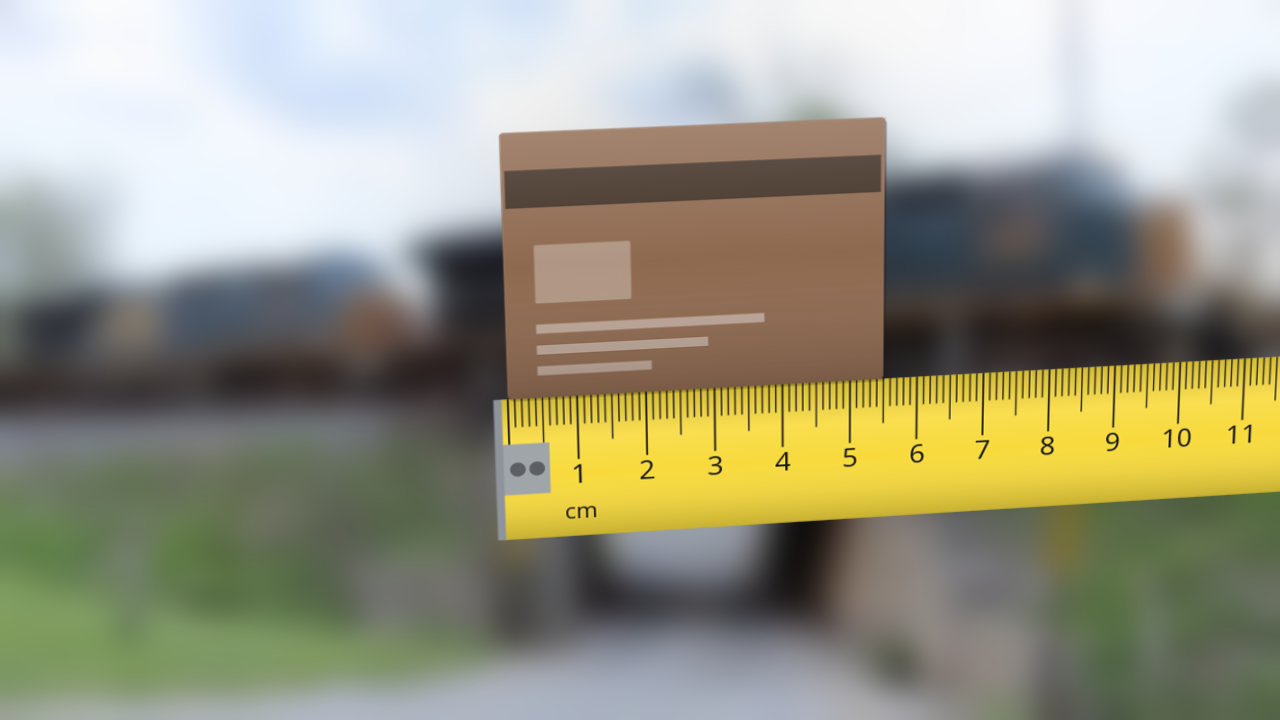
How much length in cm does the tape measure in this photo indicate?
5.5 cm
